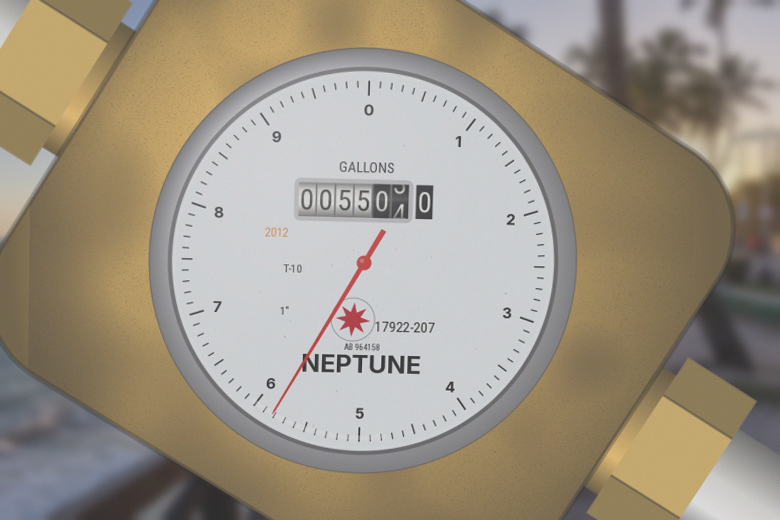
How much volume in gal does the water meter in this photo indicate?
55035.8 gal
